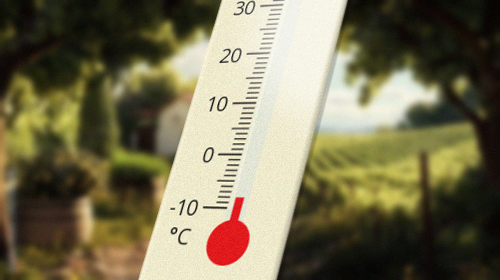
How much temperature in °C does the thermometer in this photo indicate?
-8 °C
